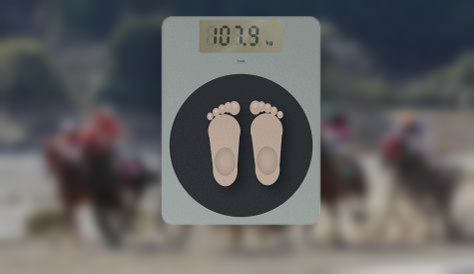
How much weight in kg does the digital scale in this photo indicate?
107.9 kg
